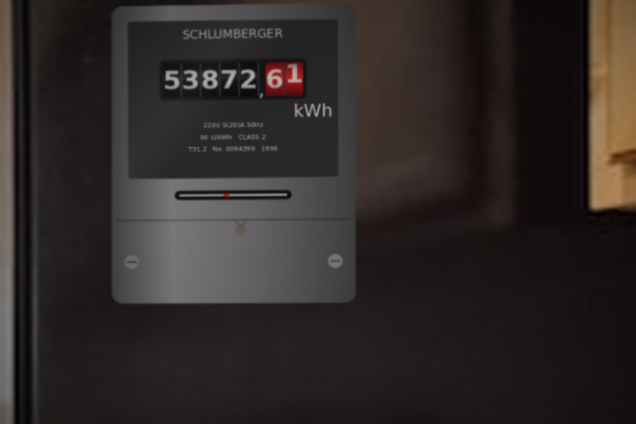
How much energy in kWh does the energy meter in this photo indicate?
53872.61 kWh
